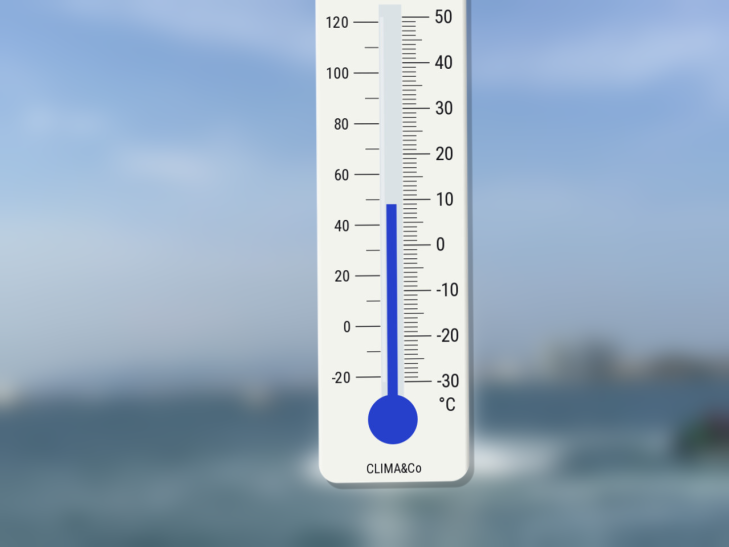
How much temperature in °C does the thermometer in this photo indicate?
9 °C
